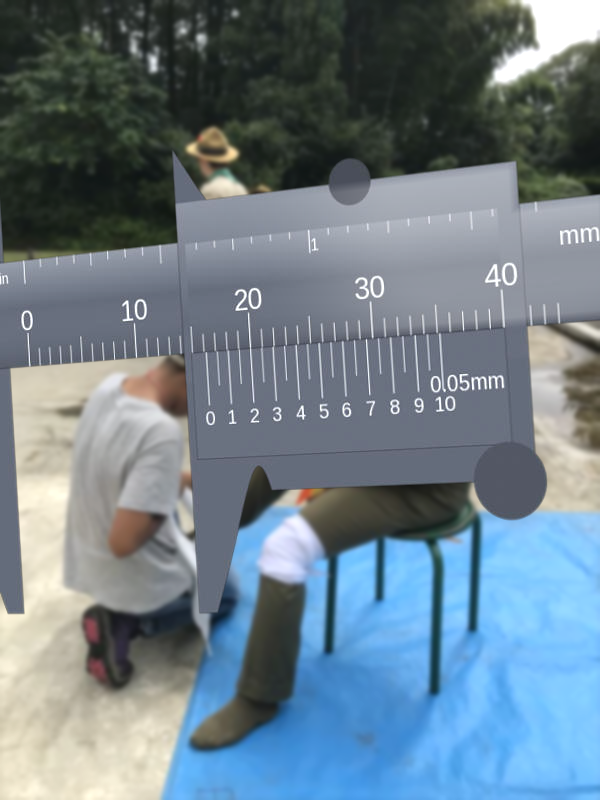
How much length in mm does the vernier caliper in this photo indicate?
16.2 mm
